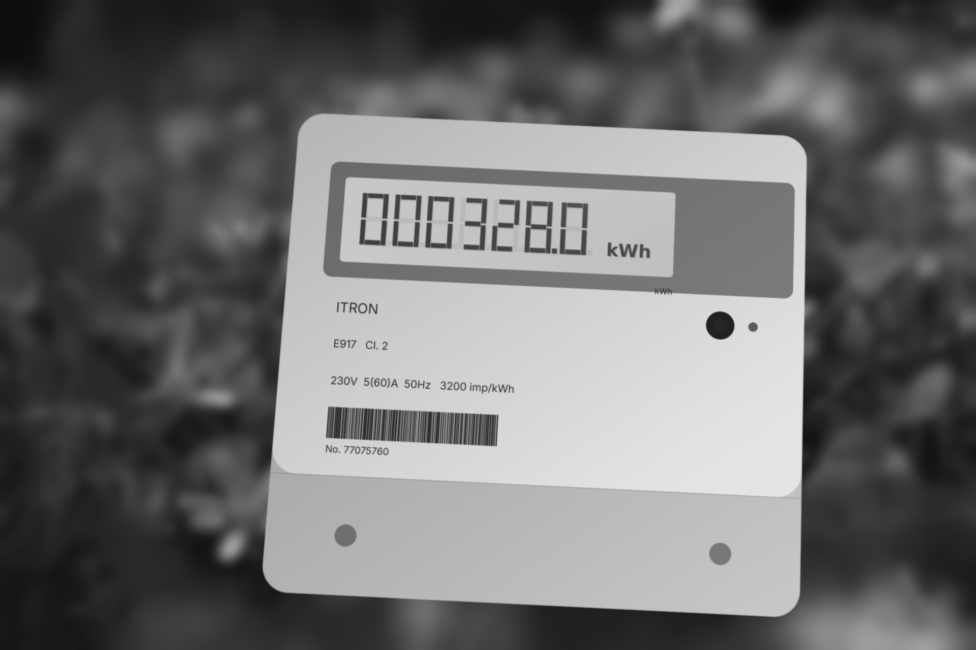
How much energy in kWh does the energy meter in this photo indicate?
328.0 kWh
